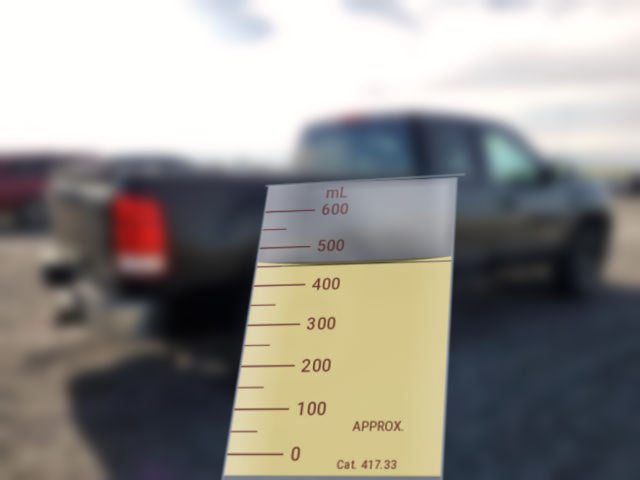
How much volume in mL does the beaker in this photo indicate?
450 mL
